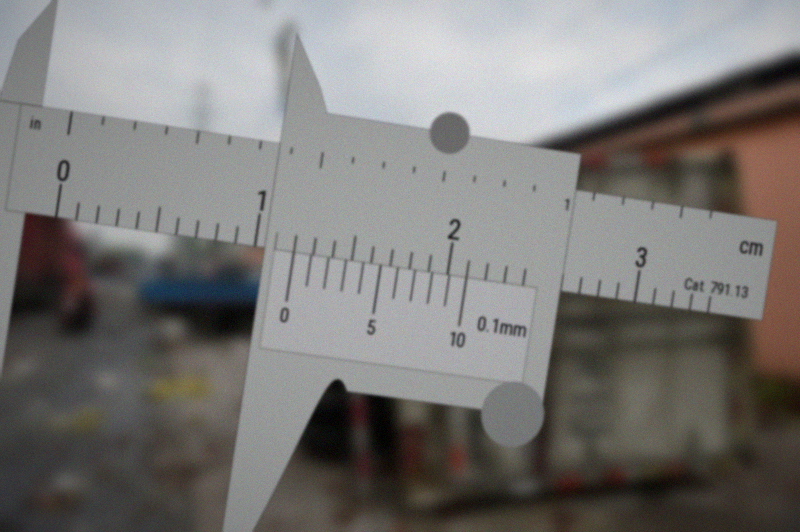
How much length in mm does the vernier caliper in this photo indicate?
12.0 mm
